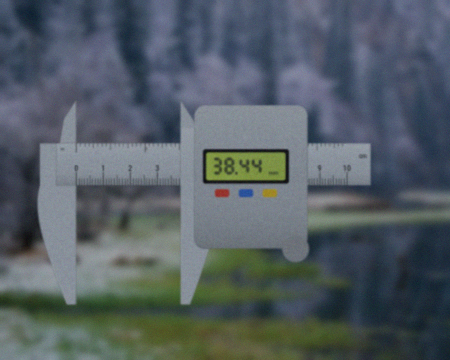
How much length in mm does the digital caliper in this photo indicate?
38.44 mm
